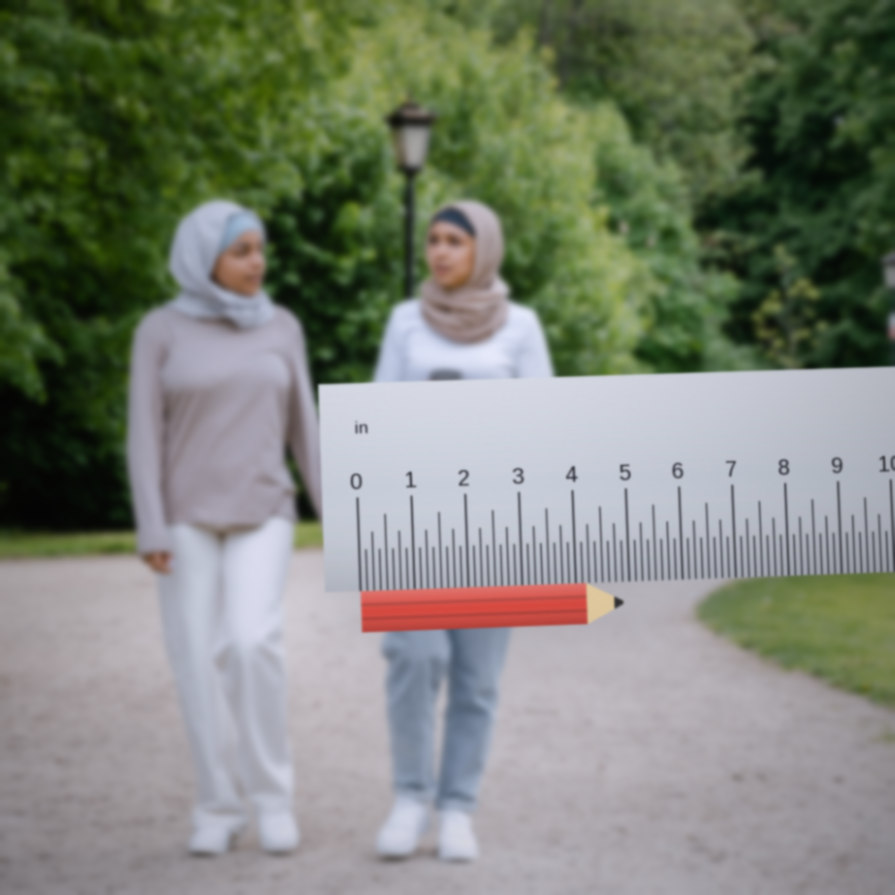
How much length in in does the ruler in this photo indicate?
4.875 in
